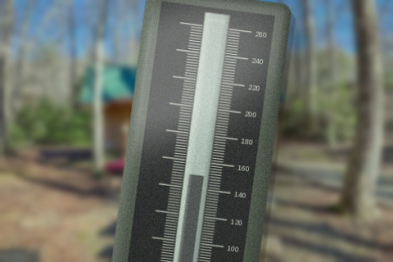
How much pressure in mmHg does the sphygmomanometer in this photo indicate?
150 mmHg
